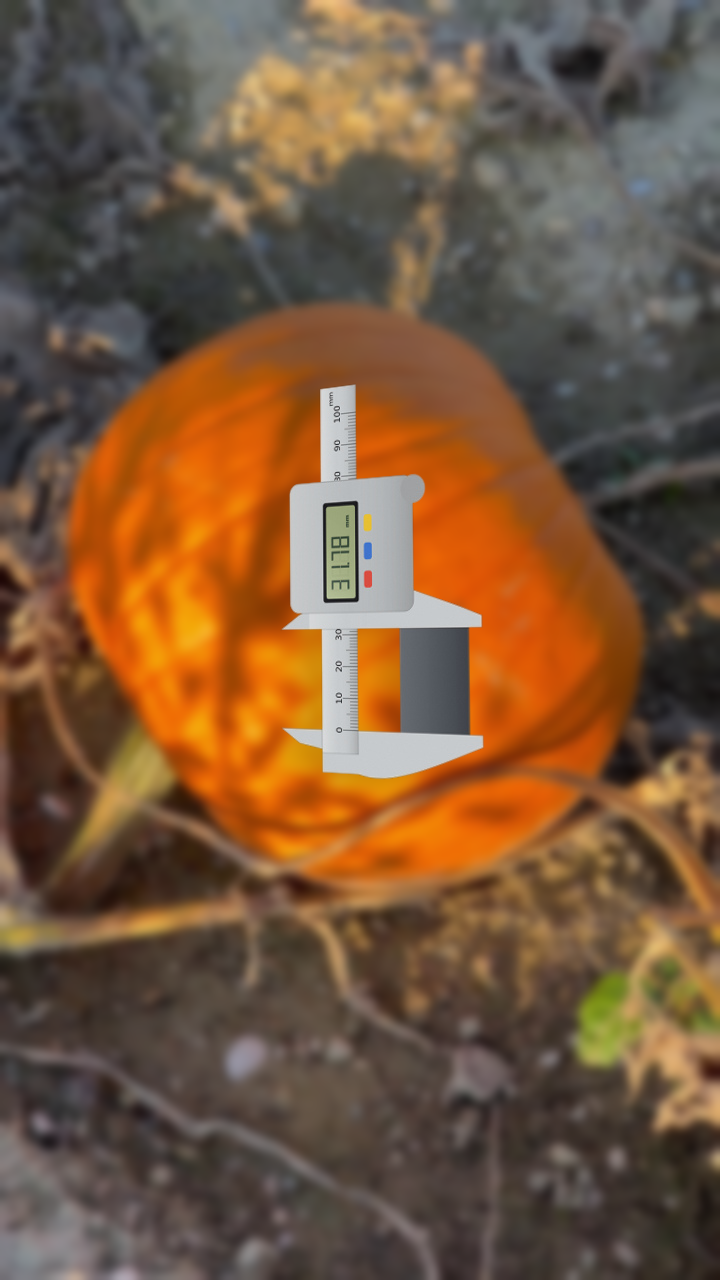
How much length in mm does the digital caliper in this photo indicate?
31.78 mm
